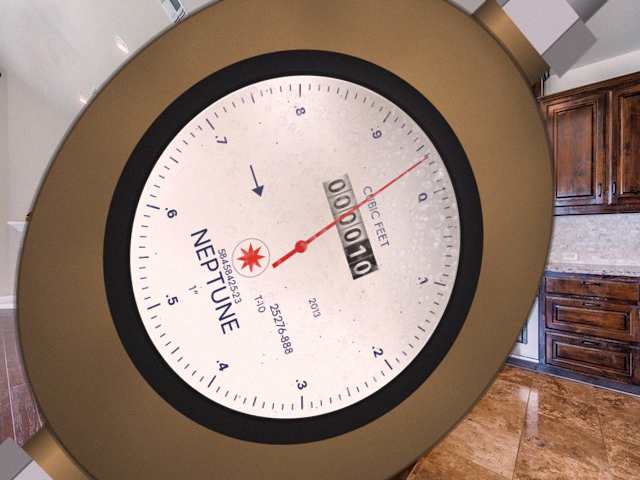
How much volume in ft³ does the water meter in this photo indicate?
9.96 ft³
